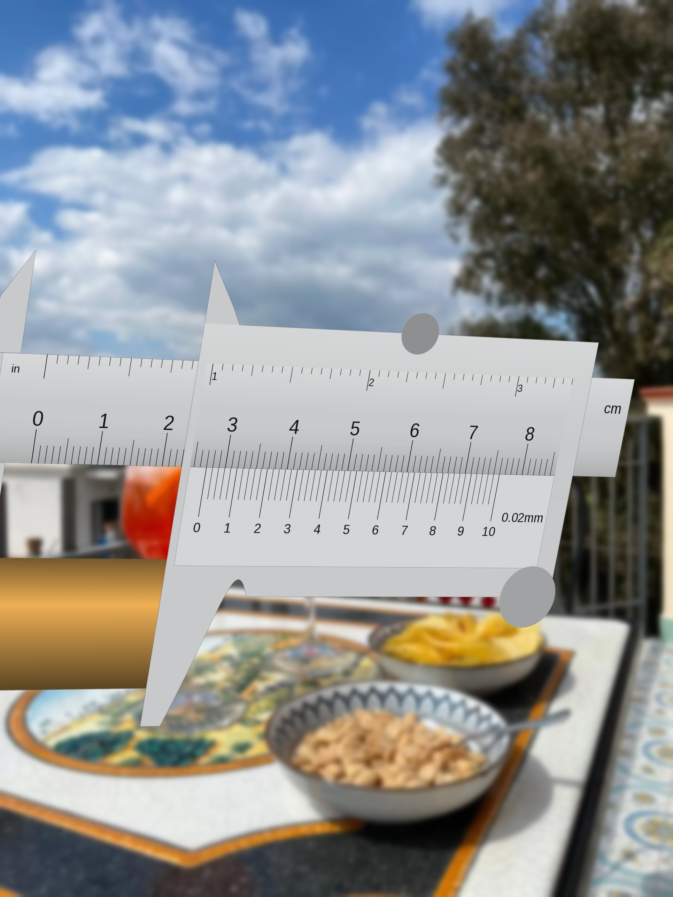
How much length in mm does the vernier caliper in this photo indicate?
27.0 mm
